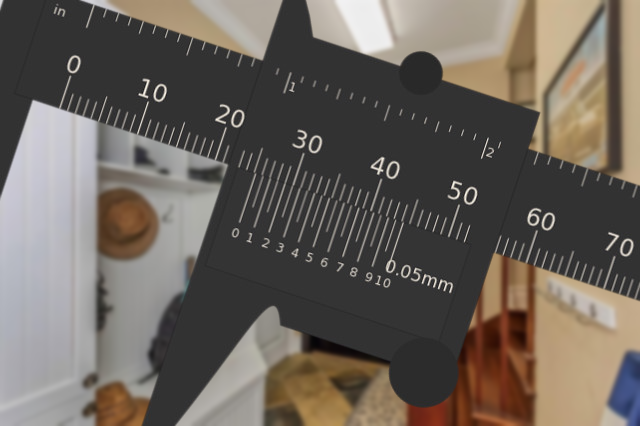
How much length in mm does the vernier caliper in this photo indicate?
25.2 mm
